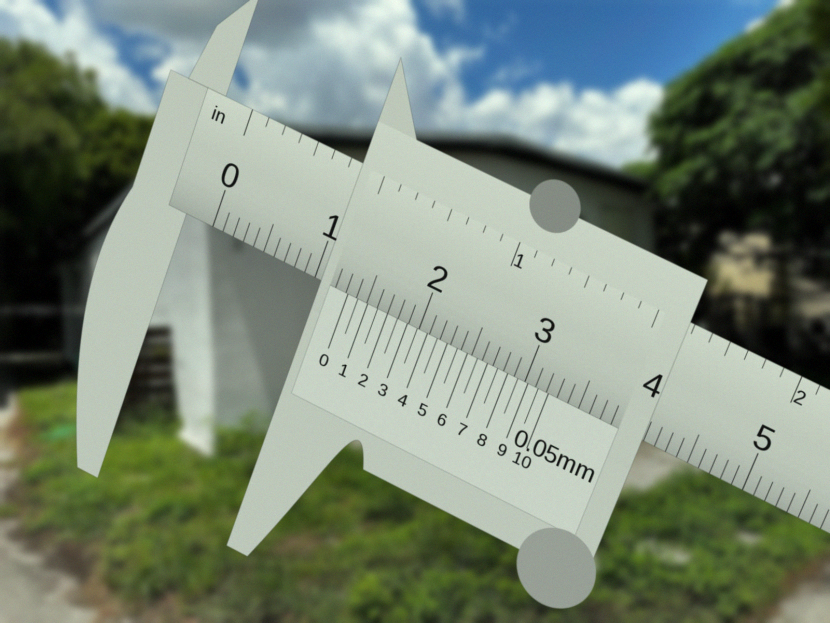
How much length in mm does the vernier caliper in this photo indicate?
13.2 mm
